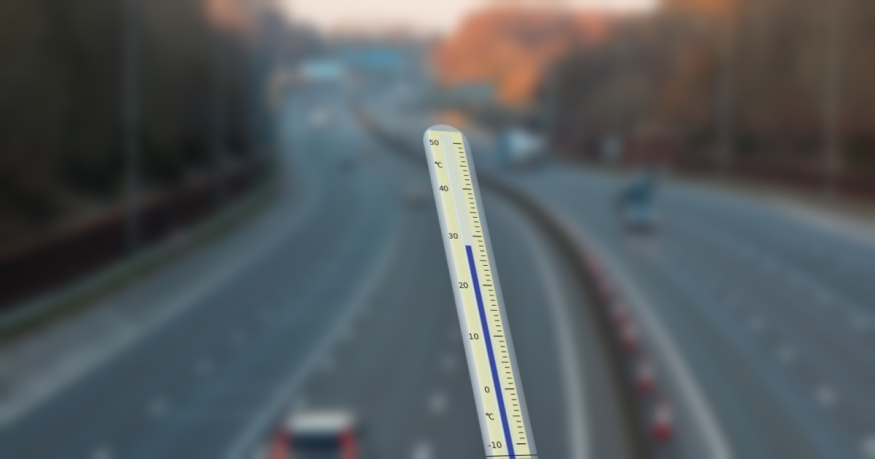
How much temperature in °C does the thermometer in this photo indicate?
28 °C
